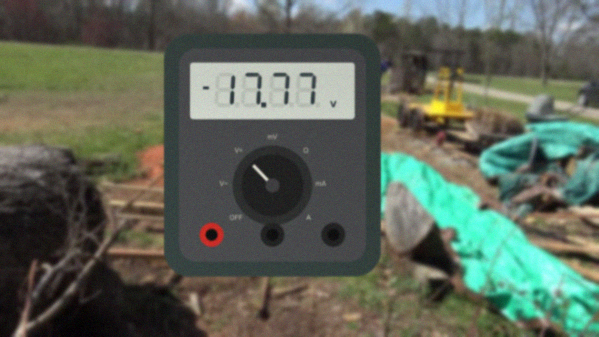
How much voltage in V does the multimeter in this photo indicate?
-17.77 V
